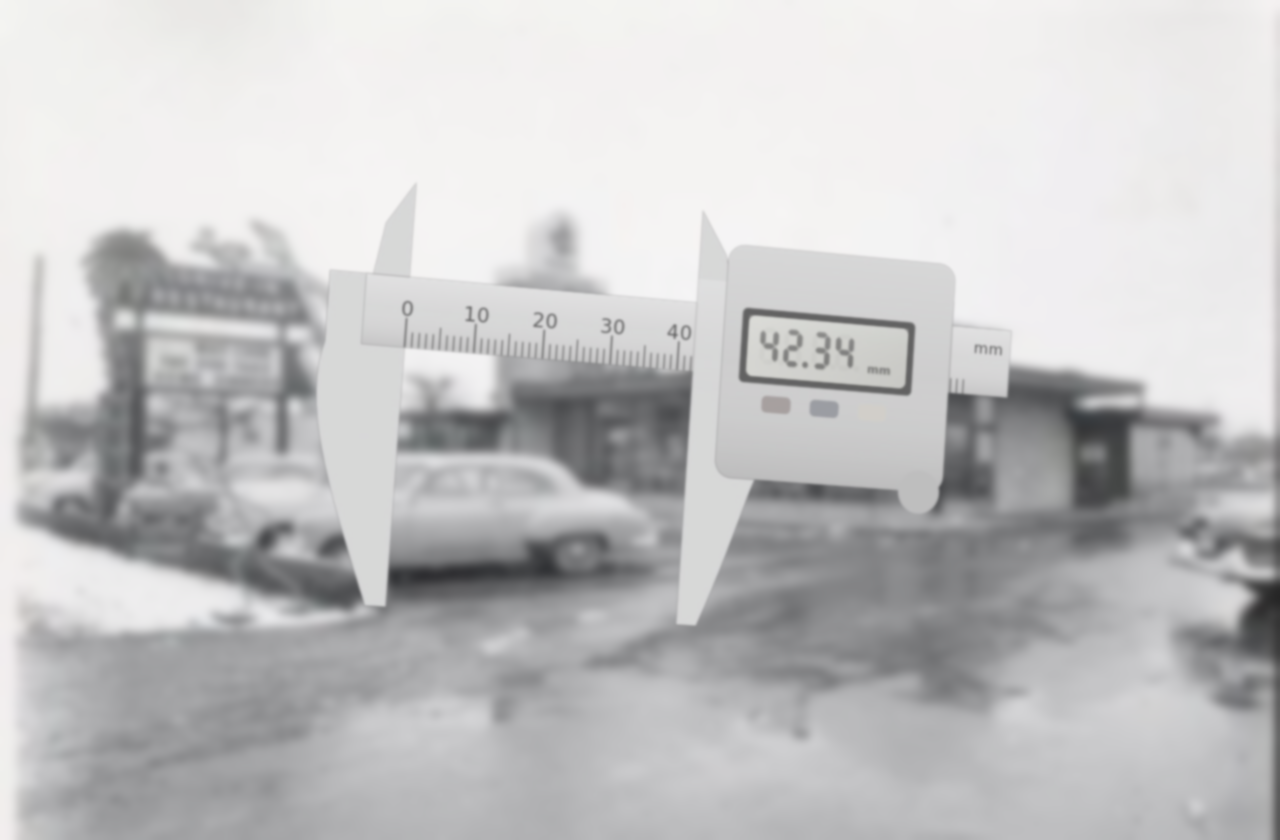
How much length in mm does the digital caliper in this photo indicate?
42.34 mm
